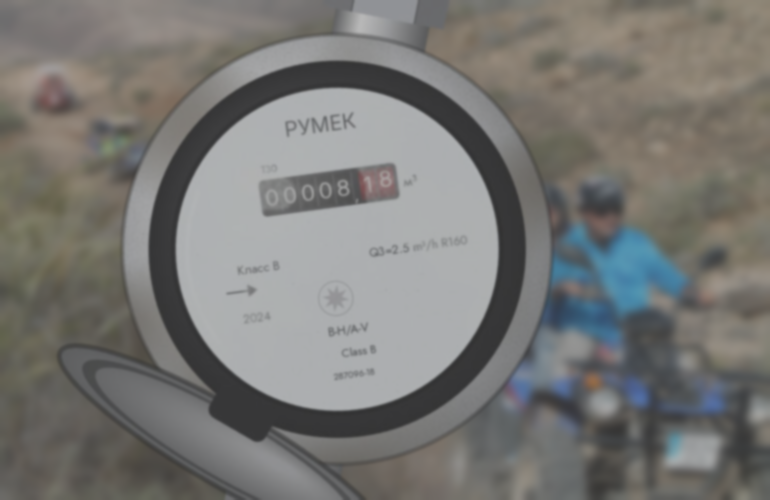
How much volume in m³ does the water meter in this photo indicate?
8.18 m³
